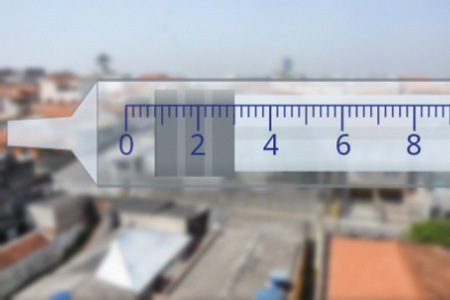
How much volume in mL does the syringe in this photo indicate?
0.8 mL
